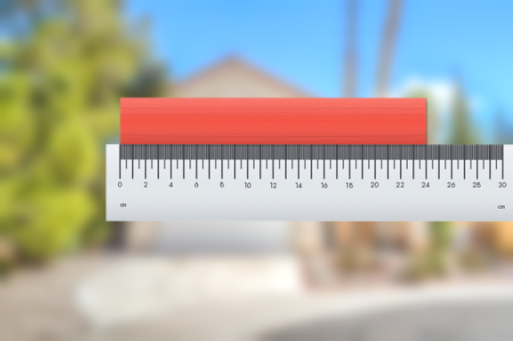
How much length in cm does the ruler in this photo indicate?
24 cm
